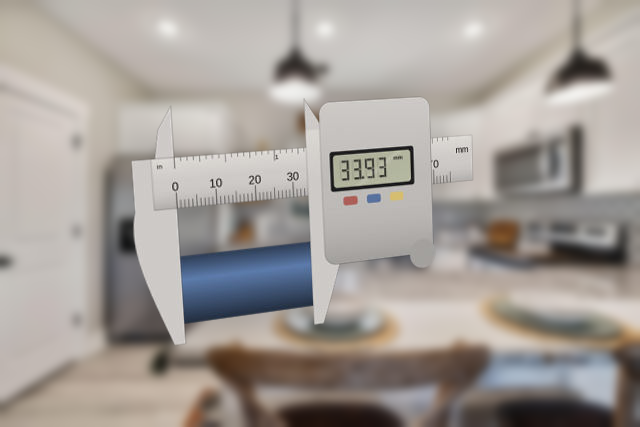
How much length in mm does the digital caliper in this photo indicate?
33.93 mm
